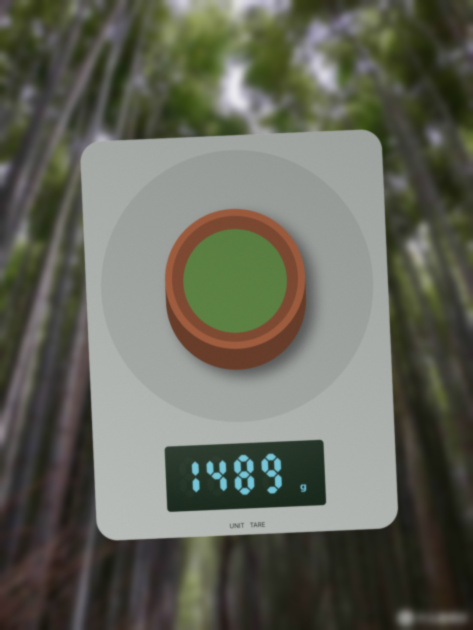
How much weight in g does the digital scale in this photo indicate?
1489 g
